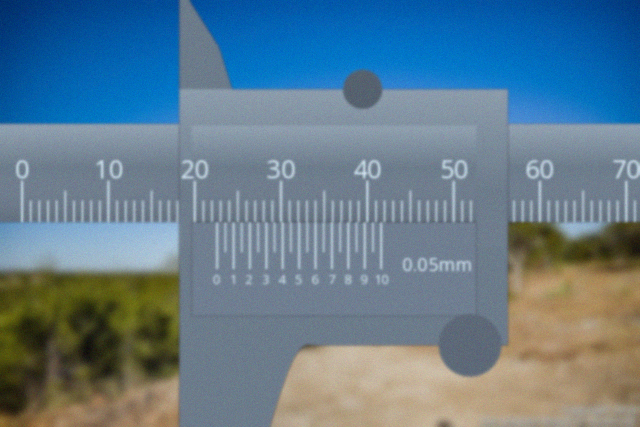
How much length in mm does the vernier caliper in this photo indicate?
22.6 mm
